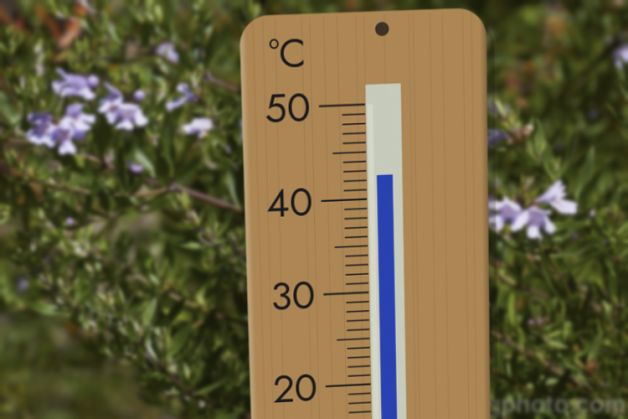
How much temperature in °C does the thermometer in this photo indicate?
42.5 °C
